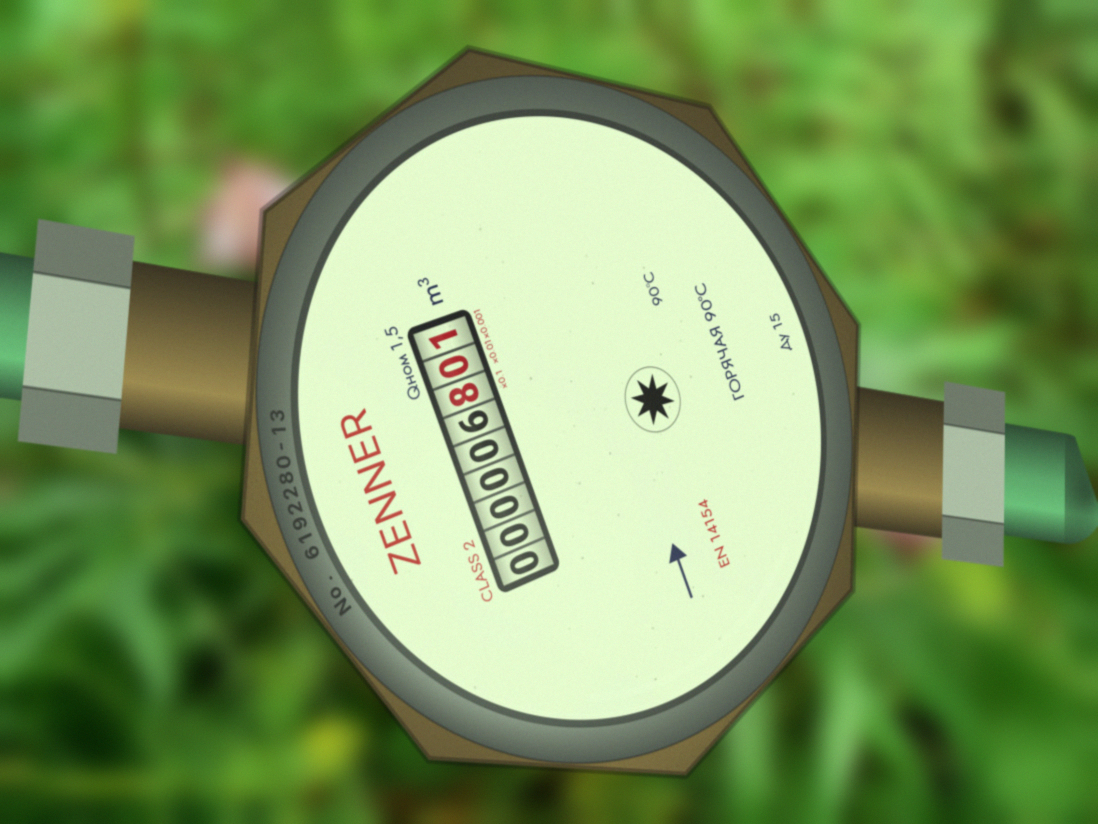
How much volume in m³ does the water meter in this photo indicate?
6.801 m³
